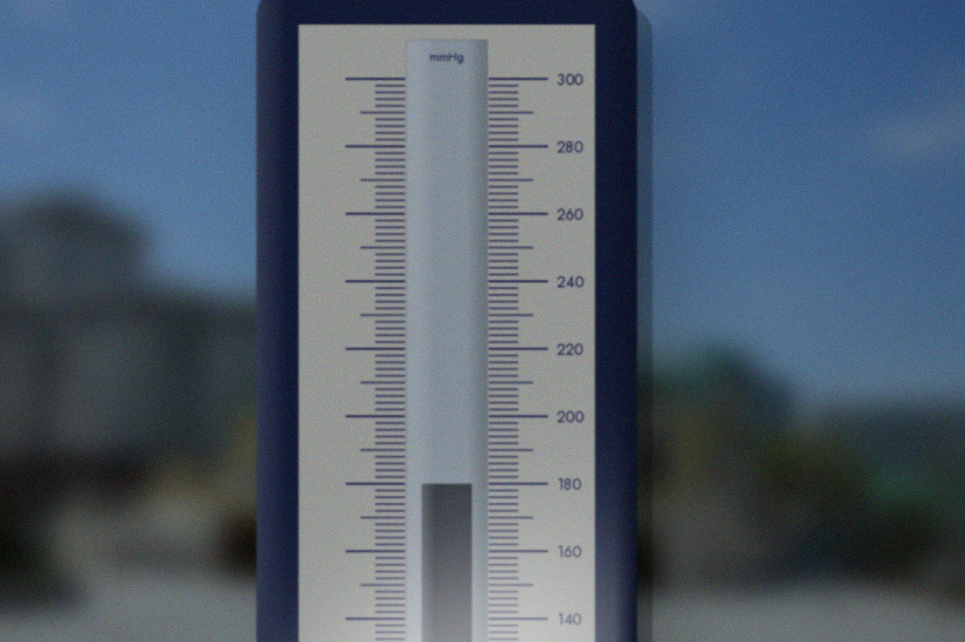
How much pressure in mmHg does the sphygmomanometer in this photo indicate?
180 mmHg
